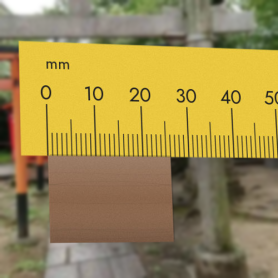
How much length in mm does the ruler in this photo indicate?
26 mm
